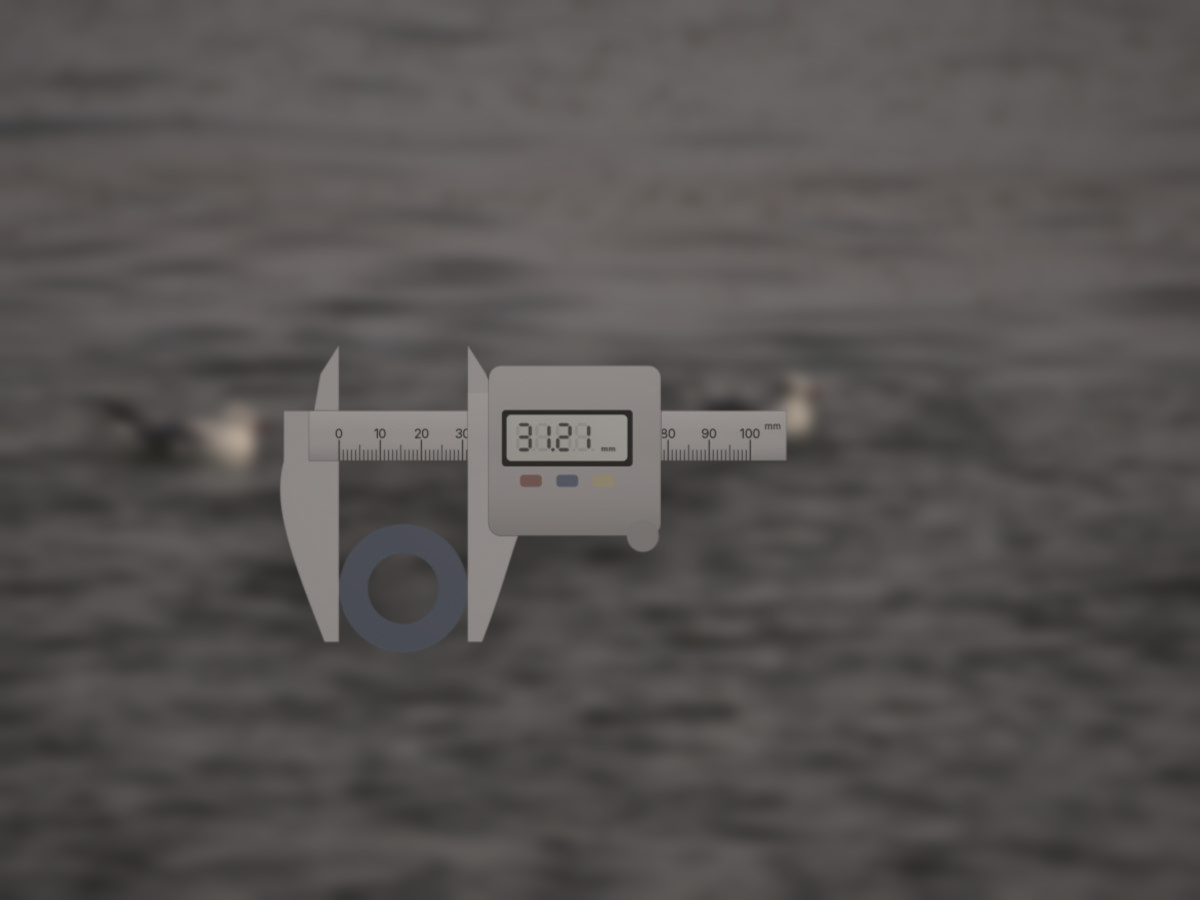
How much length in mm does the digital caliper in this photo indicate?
31.21 mm
